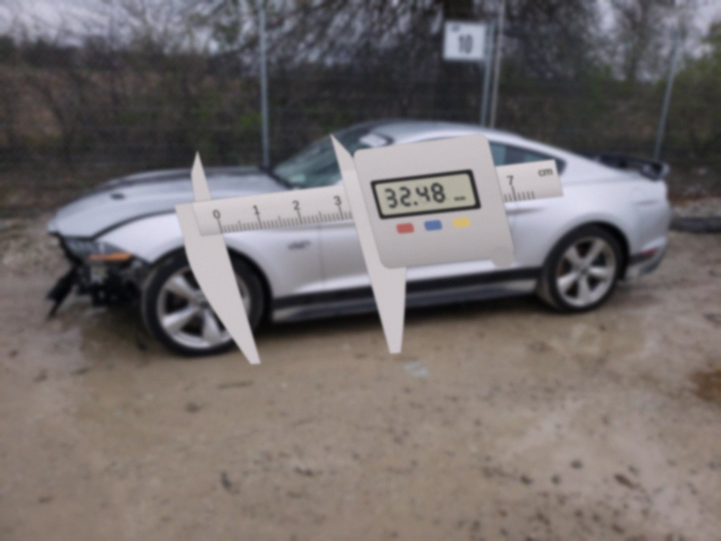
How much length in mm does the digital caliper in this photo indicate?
32.48 mm
